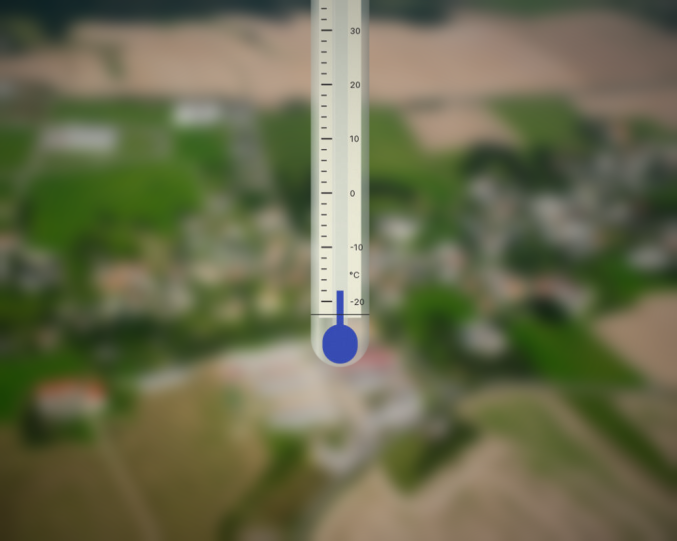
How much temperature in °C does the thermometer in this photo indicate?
-18 °C
